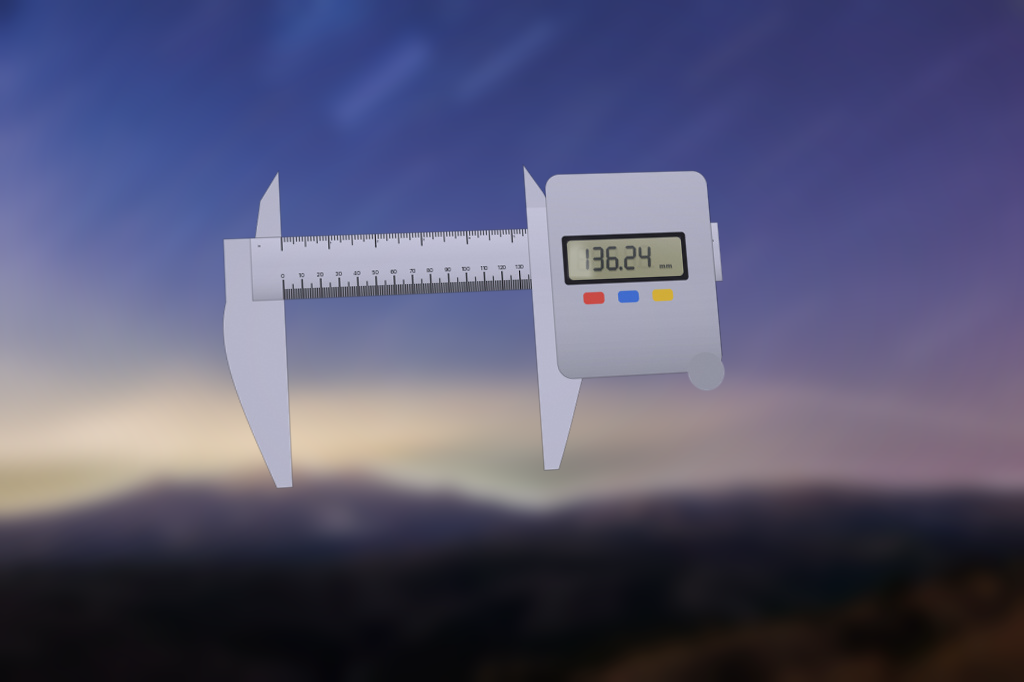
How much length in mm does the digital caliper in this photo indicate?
136.24 mm
